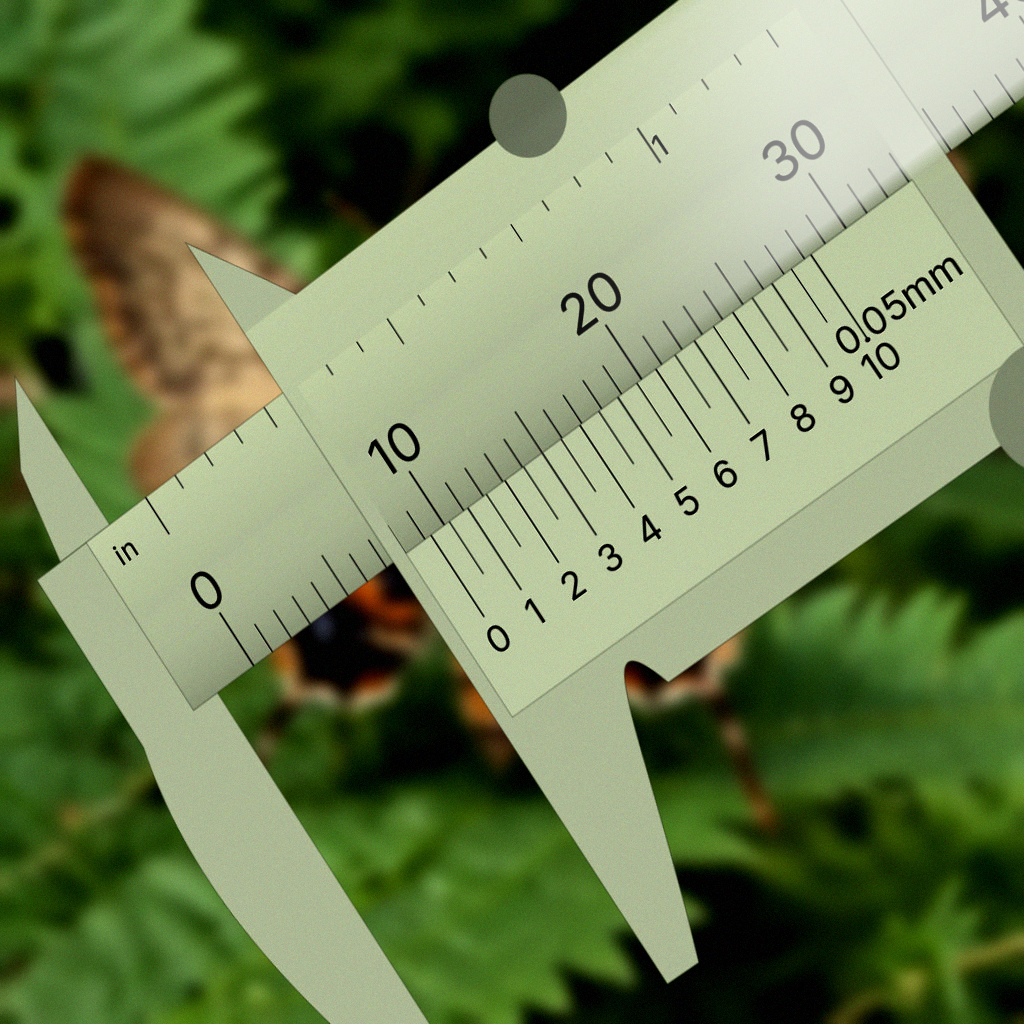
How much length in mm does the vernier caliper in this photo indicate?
9.30 mm
